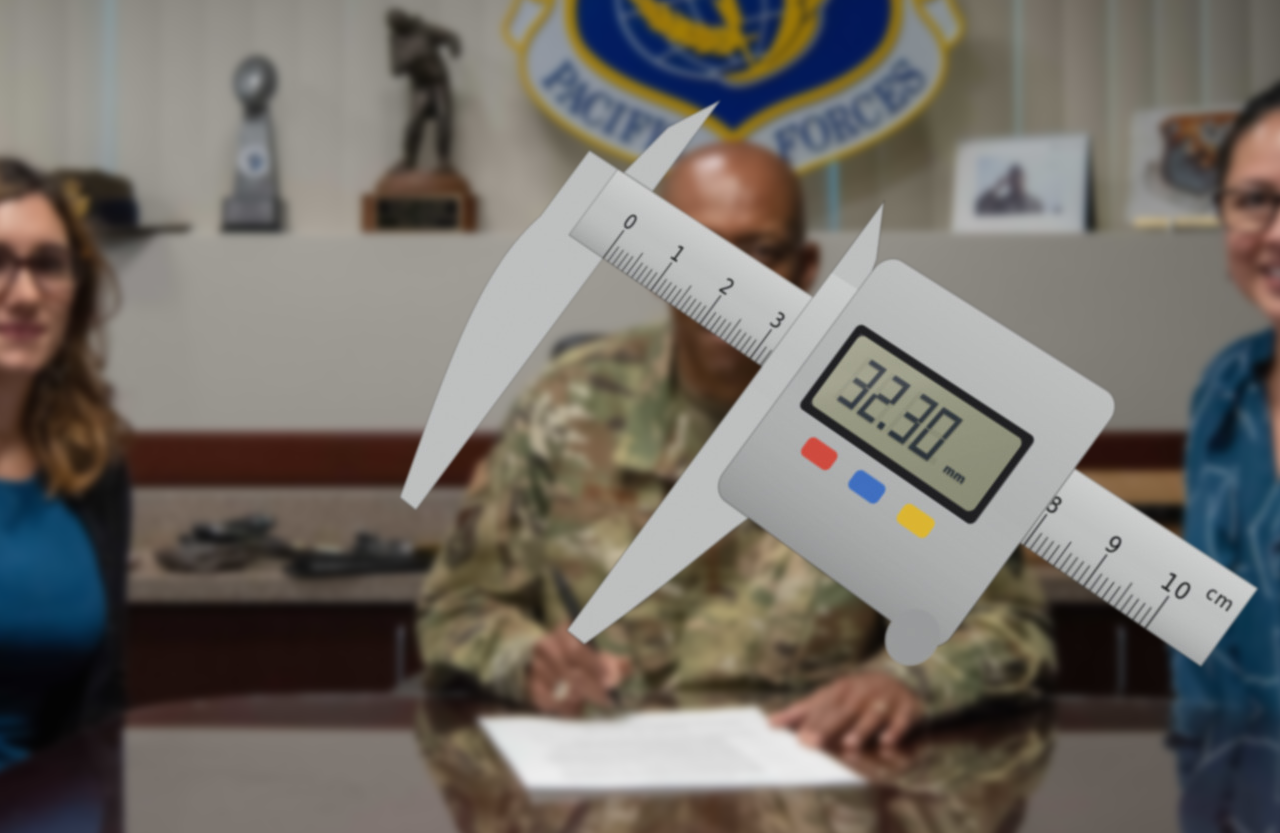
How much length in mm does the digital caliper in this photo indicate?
32.30 mm
